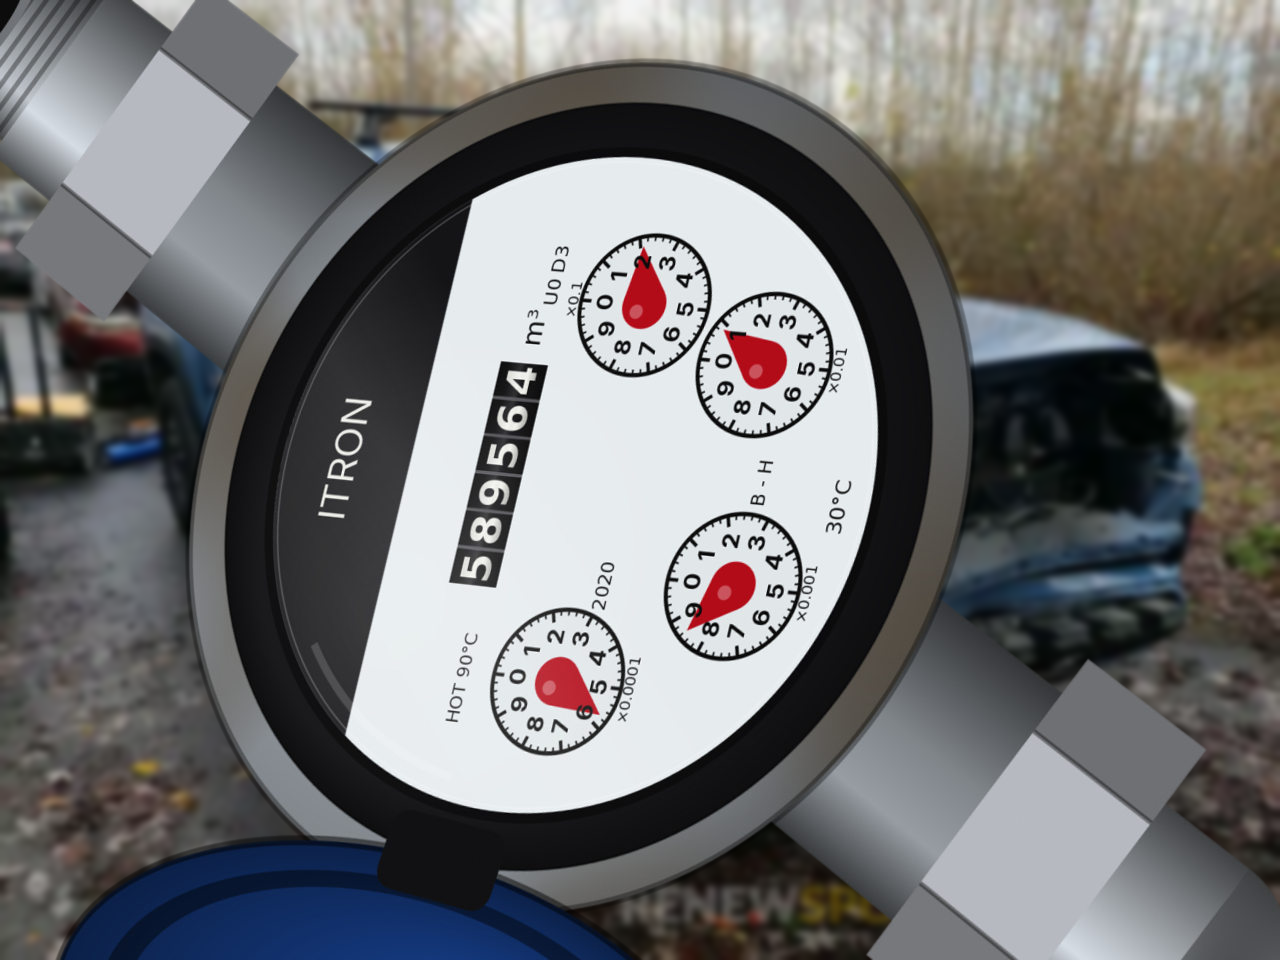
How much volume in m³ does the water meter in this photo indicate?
589564.2085 m³
